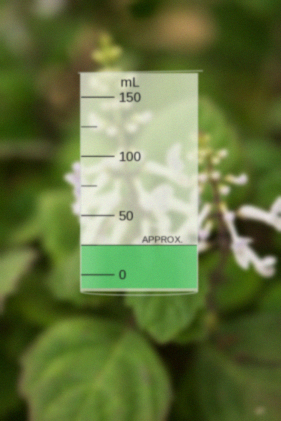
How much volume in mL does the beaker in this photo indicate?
25 mL
